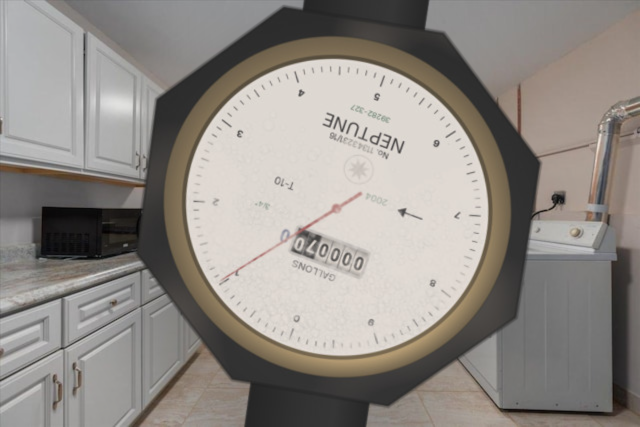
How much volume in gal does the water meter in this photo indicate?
701.0 gal
